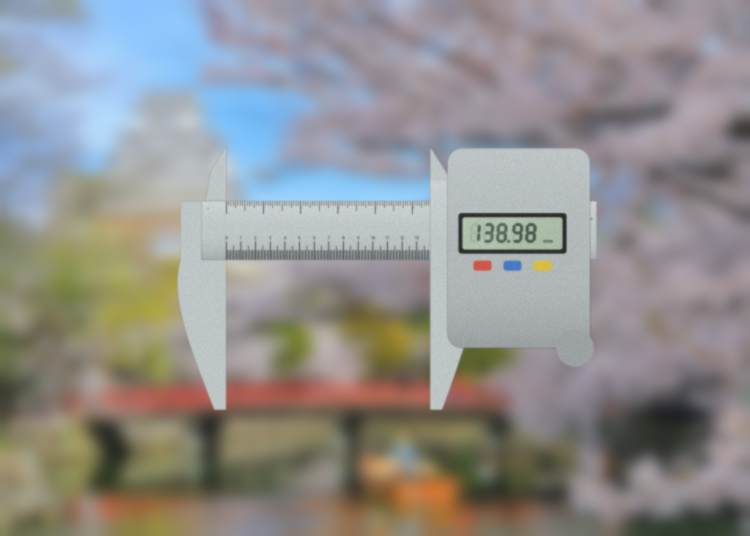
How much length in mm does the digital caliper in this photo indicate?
138.98 mm
